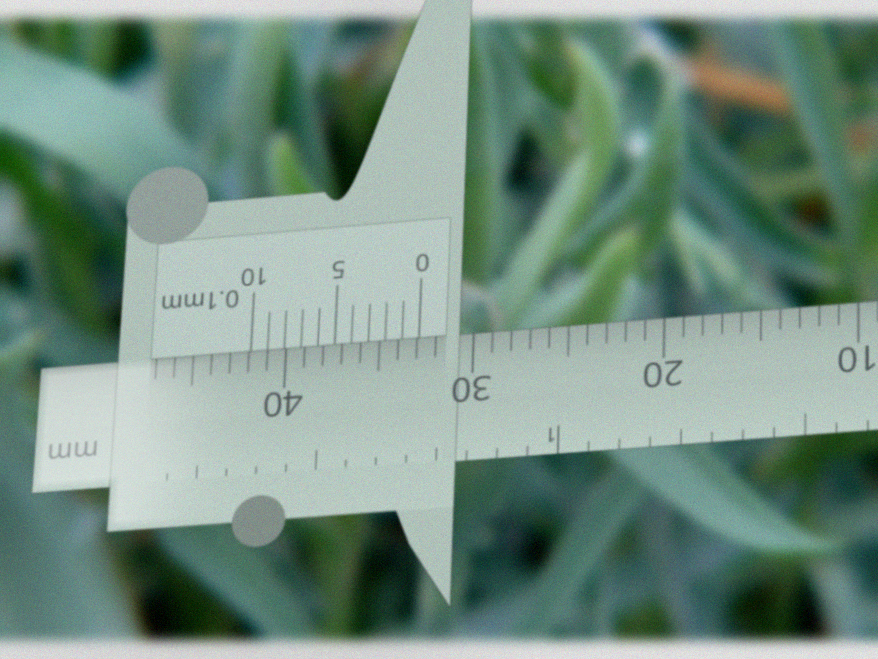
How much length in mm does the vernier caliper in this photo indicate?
32.9 mm
